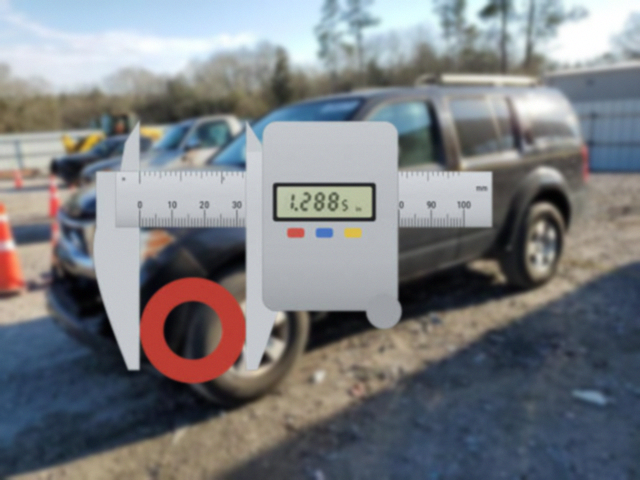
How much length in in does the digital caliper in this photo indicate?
1.2885 in
